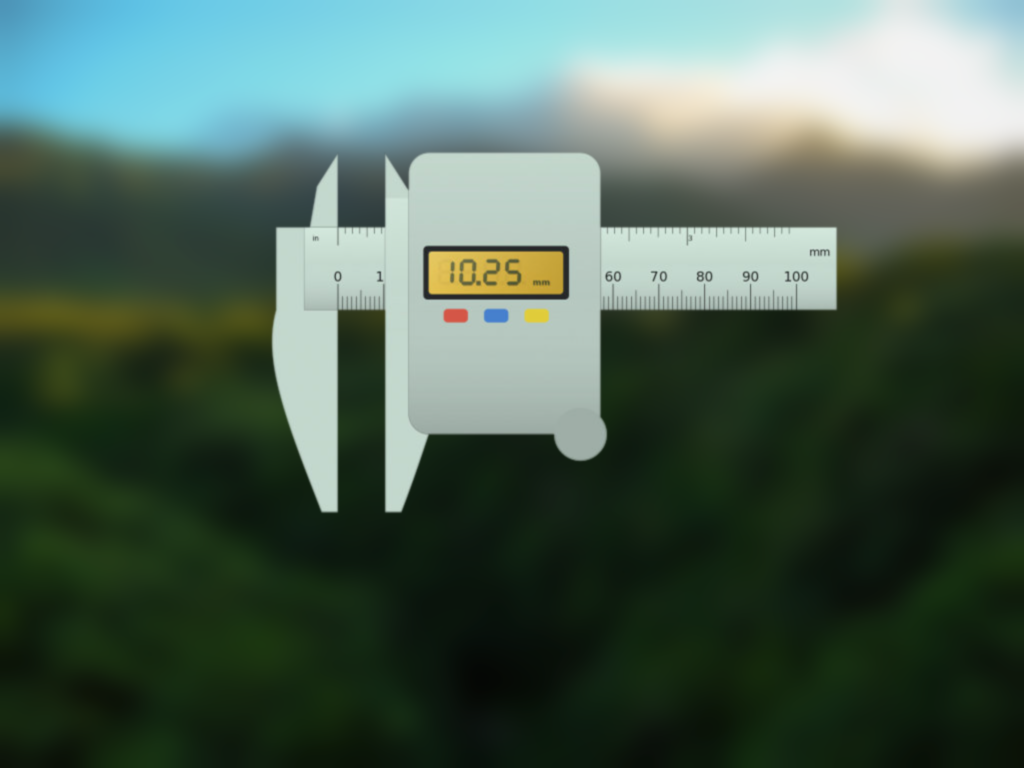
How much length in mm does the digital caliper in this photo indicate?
10.25 mm
